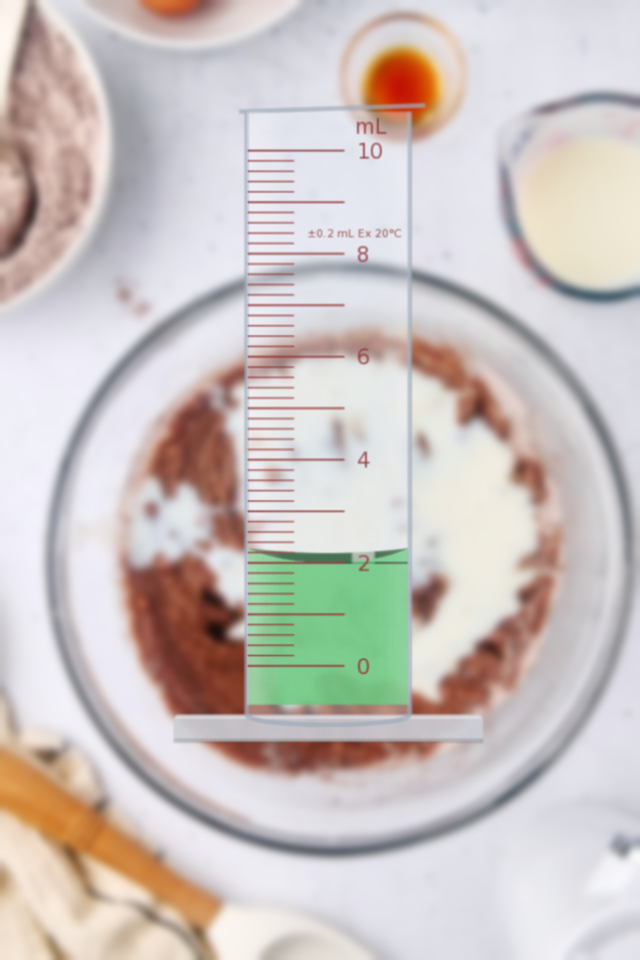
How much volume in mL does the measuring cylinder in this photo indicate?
2 mL
